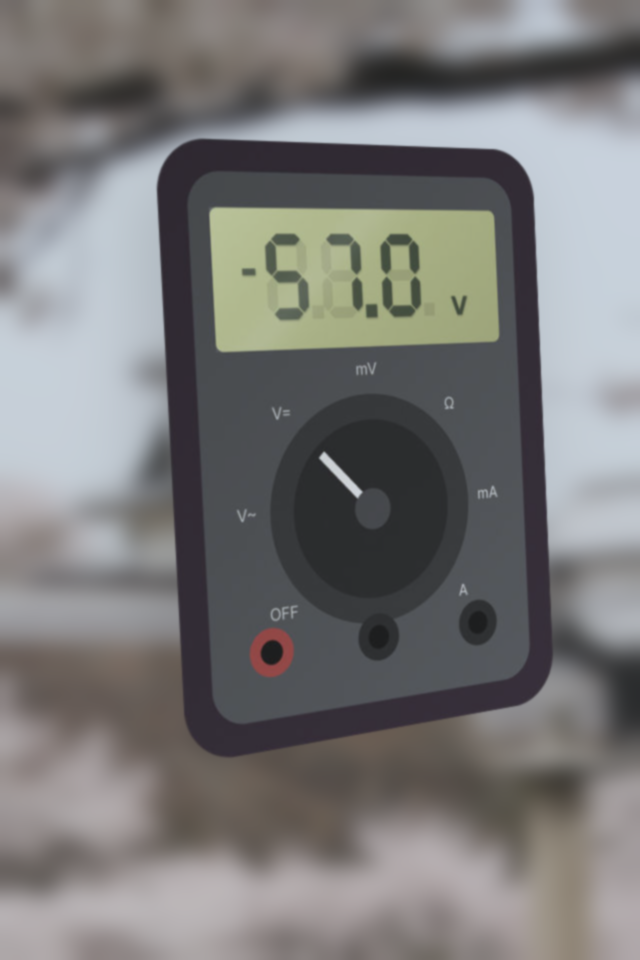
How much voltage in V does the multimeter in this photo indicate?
-57.0 V
